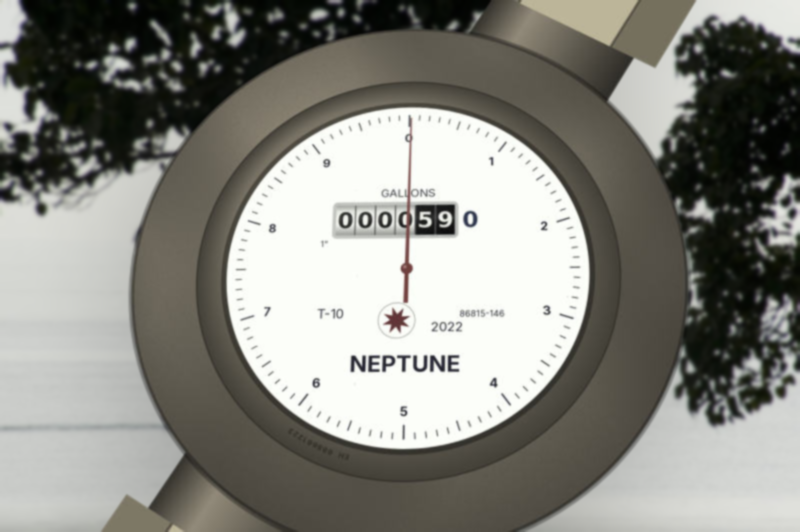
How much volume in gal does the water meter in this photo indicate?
590.0 gal
